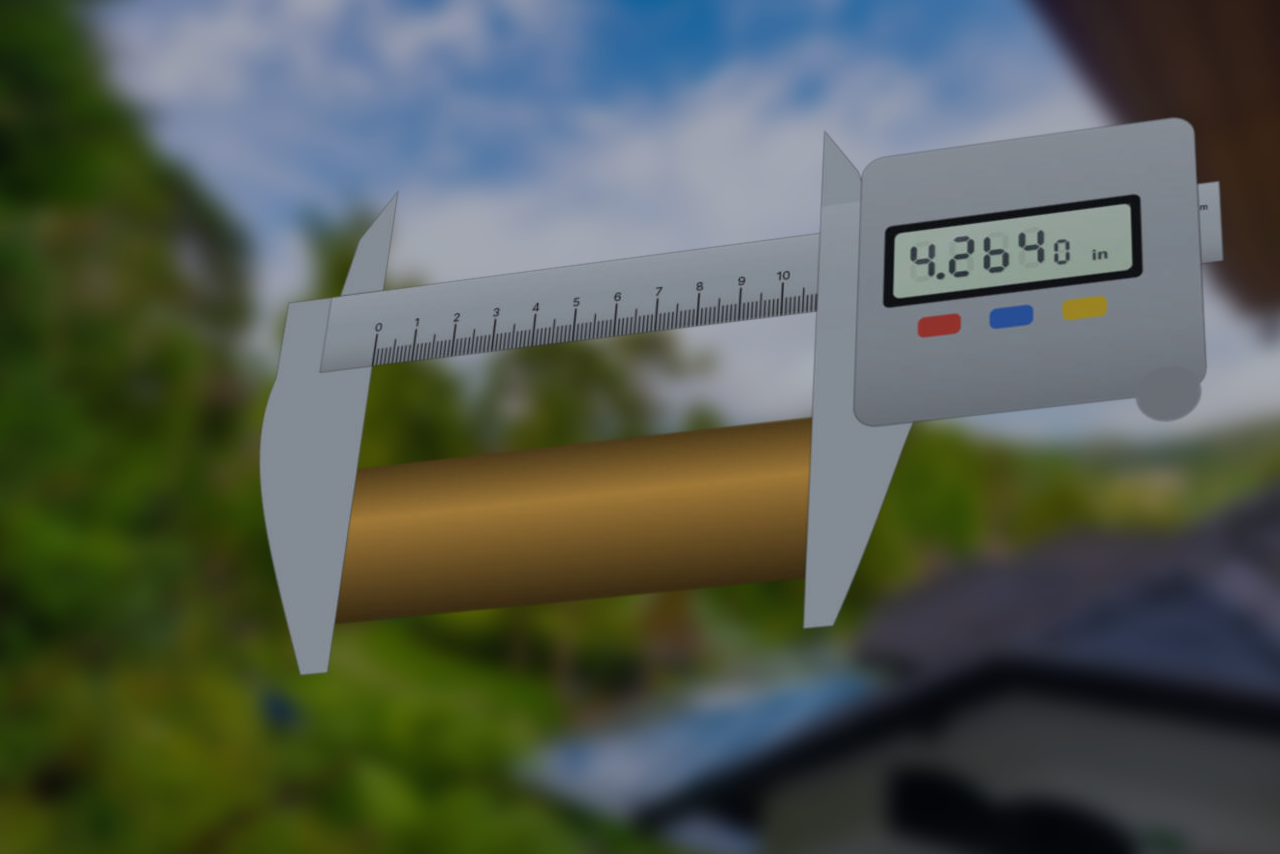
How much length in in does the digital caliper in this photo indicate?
4.2640 in
